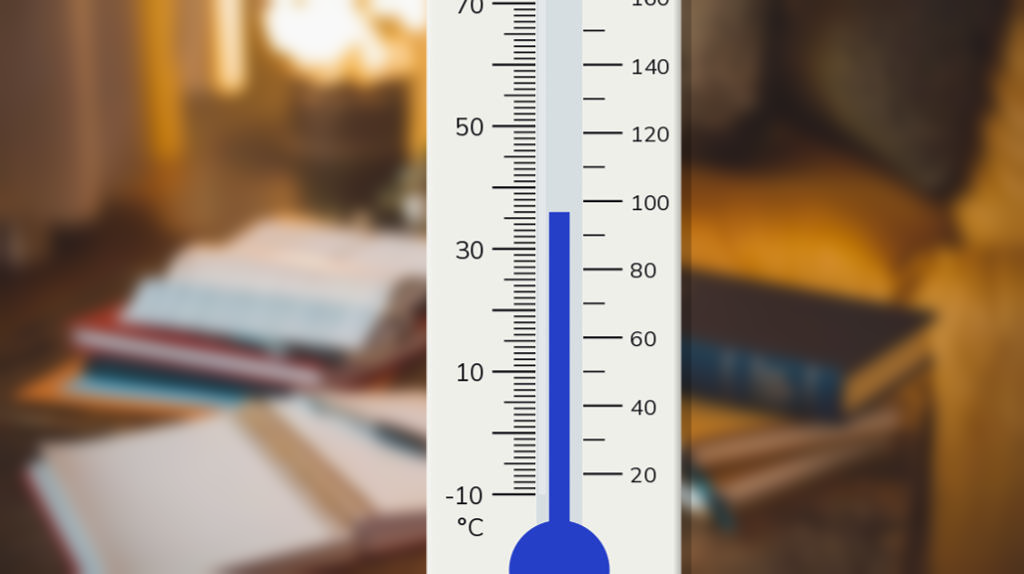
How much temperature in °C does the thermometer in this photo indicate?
36 °C
